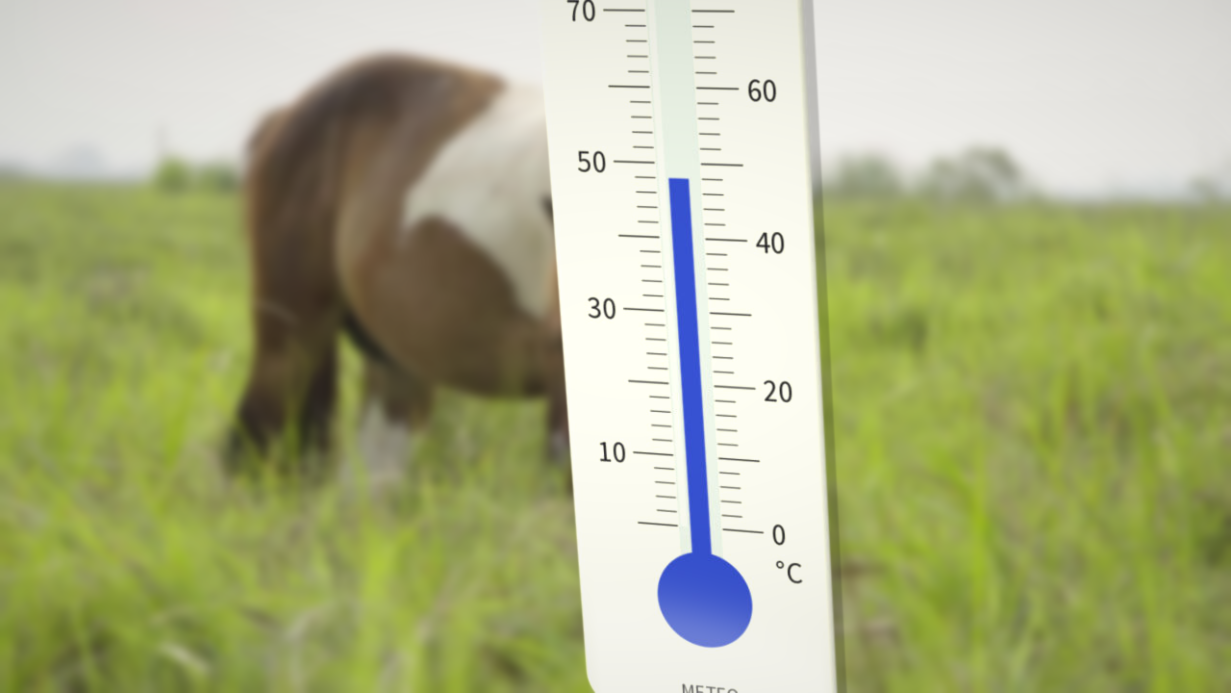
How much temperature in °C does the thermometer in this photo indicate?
48 °C
